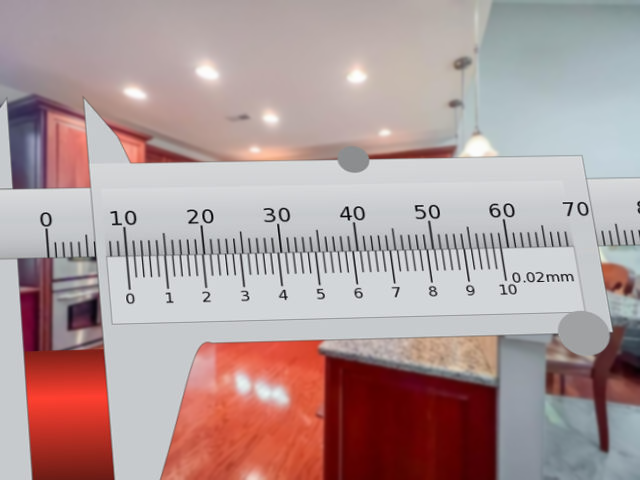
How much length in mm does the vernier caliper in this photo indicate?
10.0 mm
